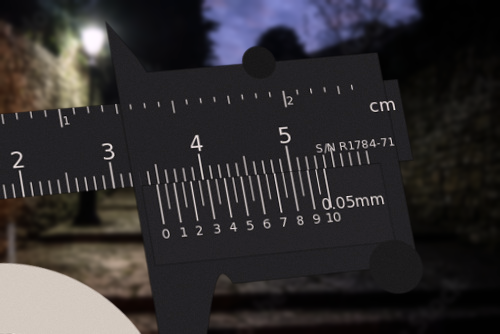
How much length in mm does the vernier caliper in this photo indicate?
34.8 mm
